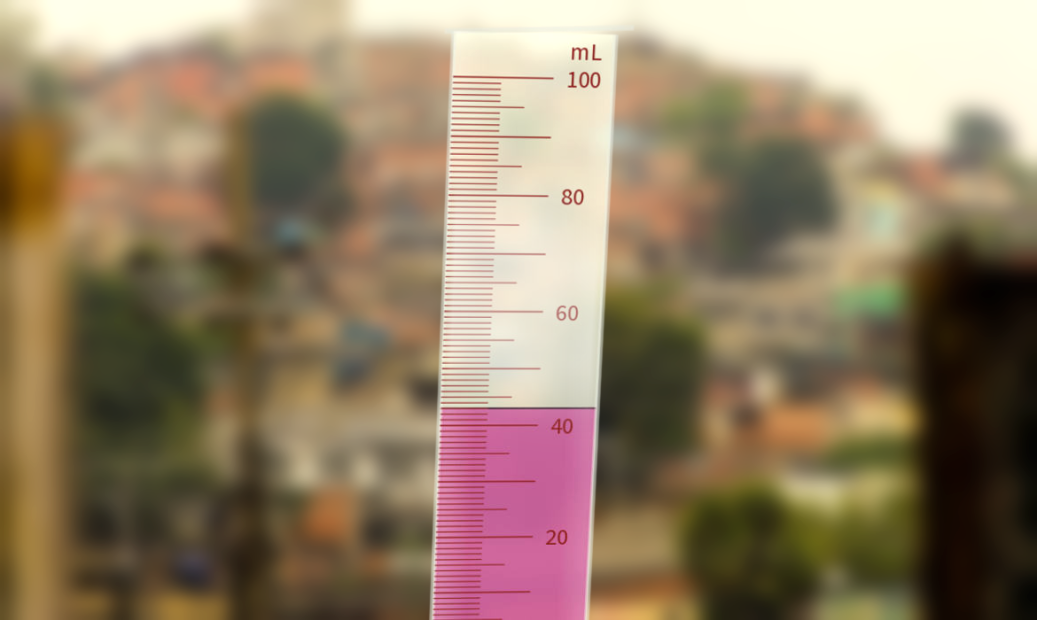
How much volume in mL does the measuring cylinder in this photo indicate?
43 mL
